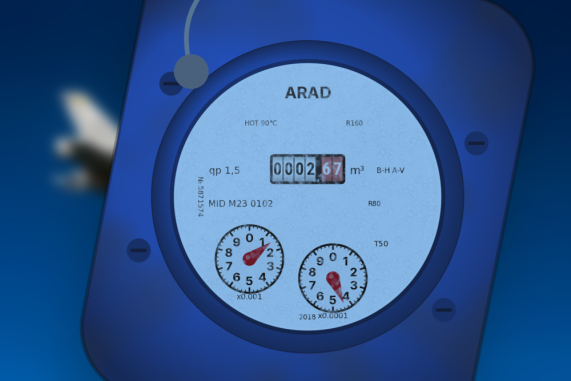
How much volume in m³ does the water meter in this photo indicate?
2.6714 m³
